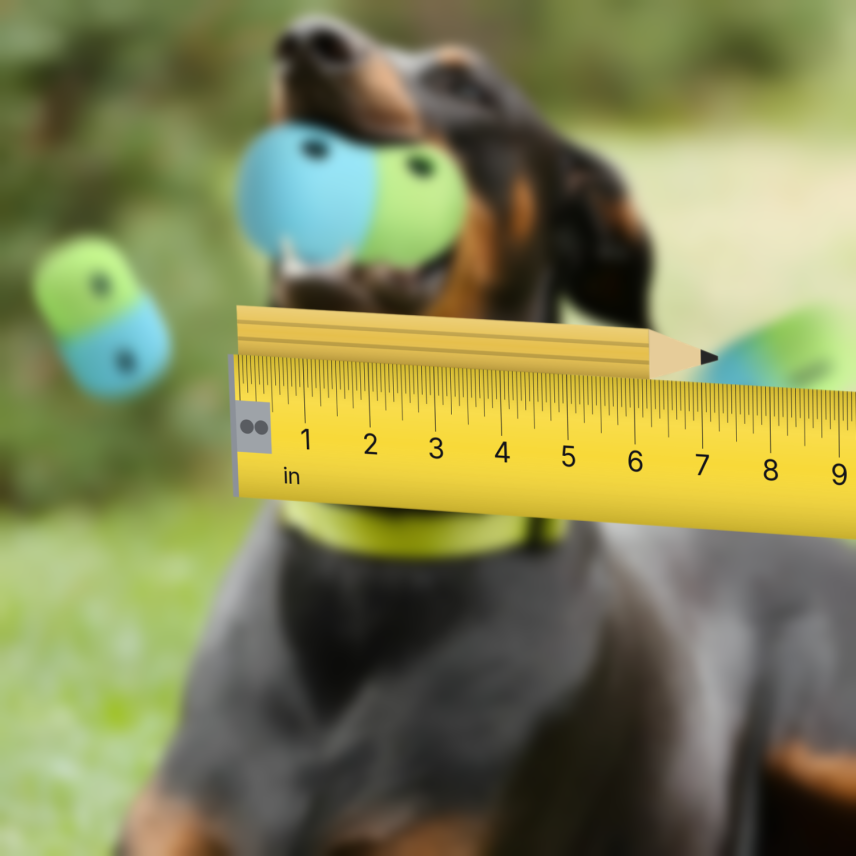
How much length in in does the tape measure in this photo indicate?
7.25 in
